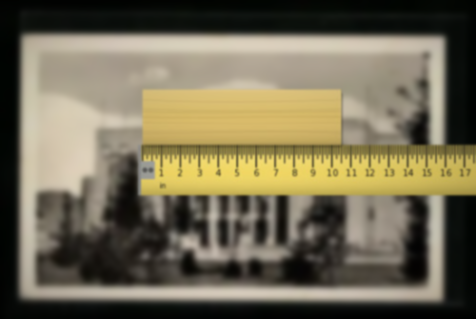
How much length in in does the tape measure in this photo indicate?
10.5 in
